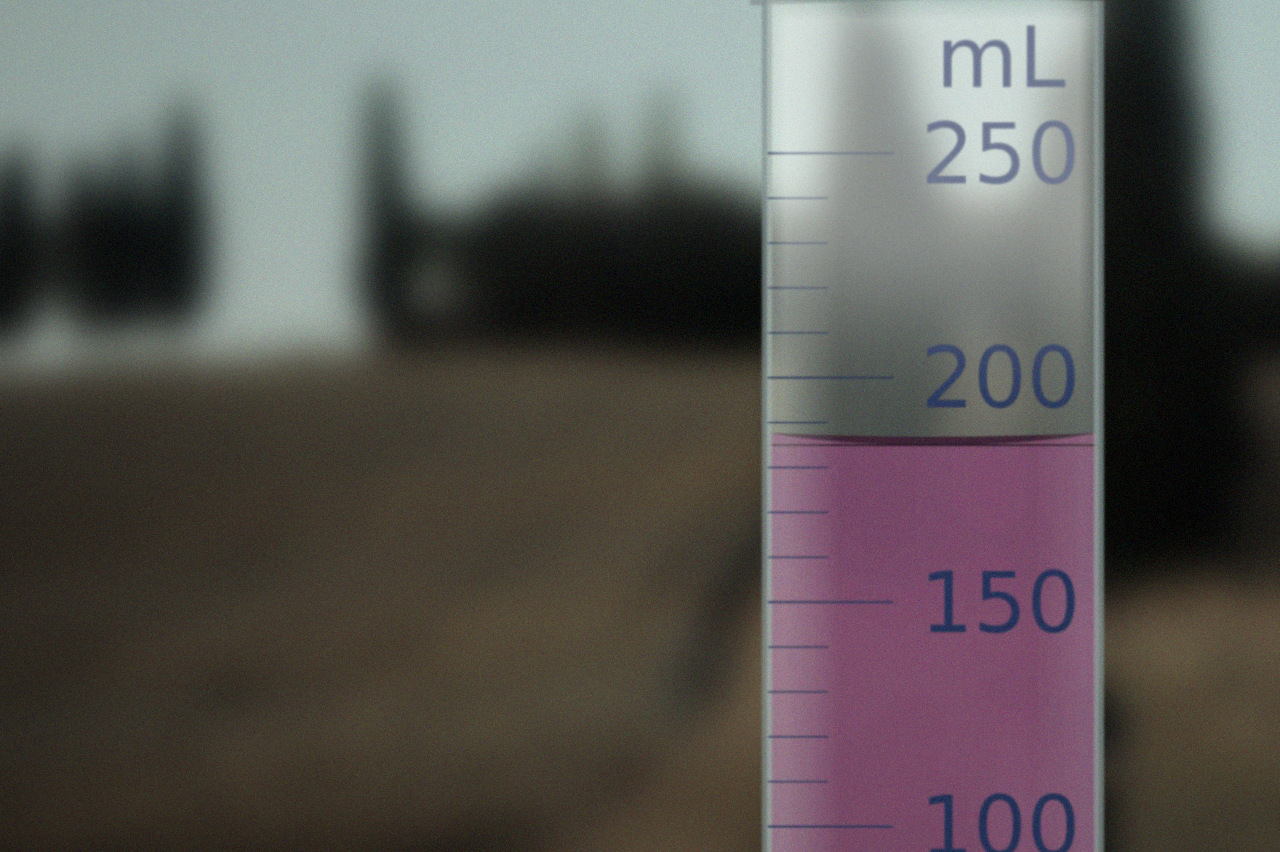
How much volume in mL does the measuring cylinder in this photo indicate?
185 mL
